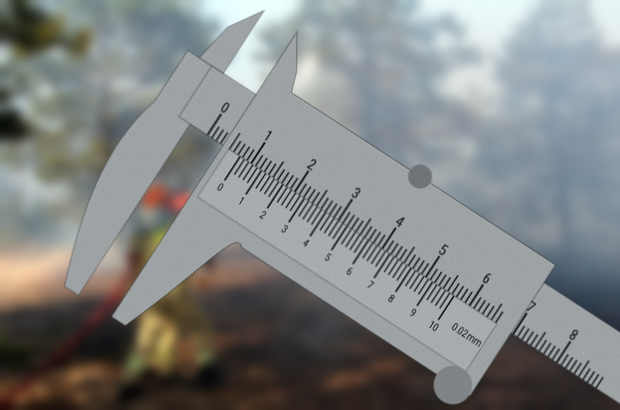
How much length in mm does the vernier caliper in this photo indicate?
7.5 mm
